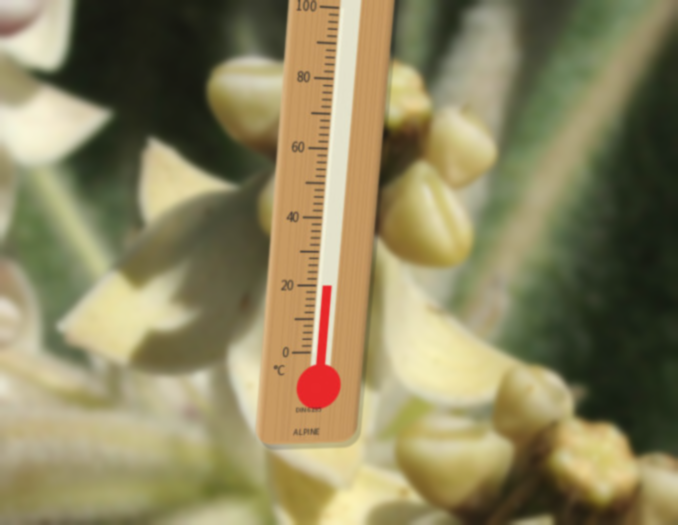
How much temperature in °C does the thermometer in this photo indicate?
20 °C
